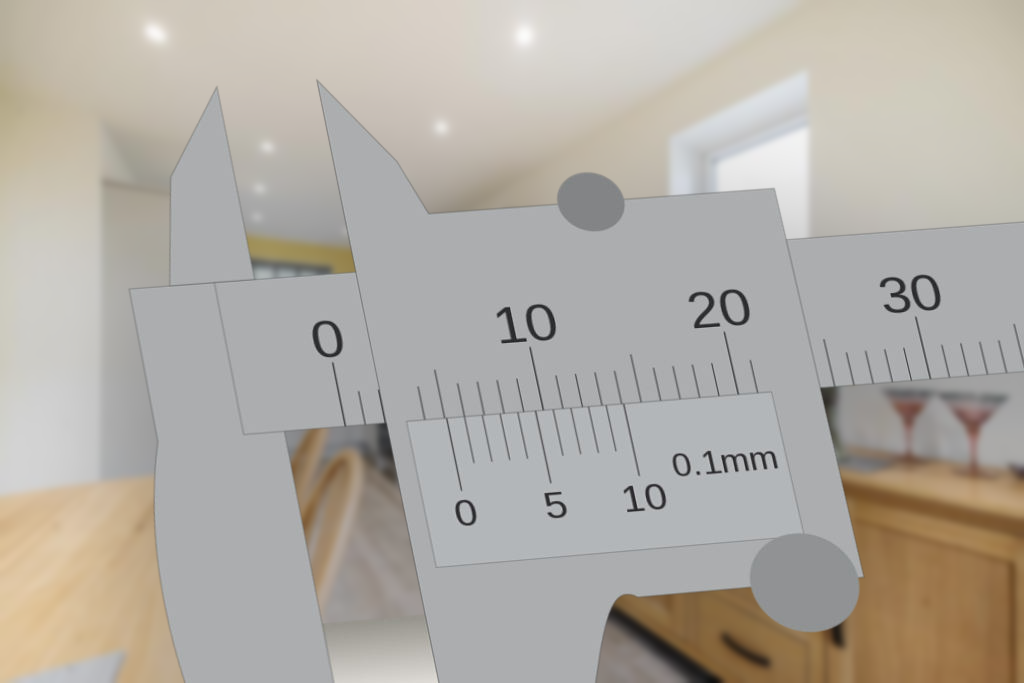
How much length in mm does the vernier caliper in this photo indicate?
5.1 mm
